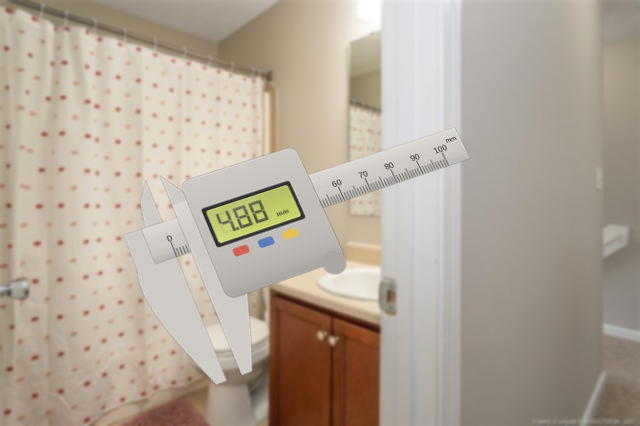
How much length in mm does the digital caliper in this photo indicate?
4.88 mm
